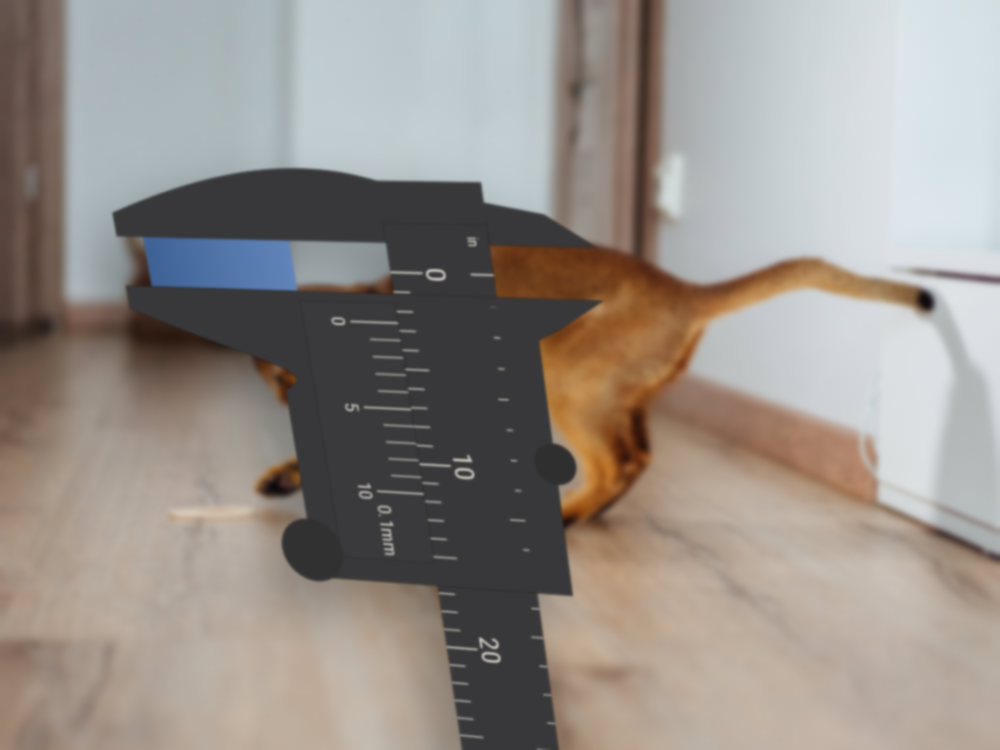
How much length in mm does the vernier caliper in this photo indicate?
2.6 mm
